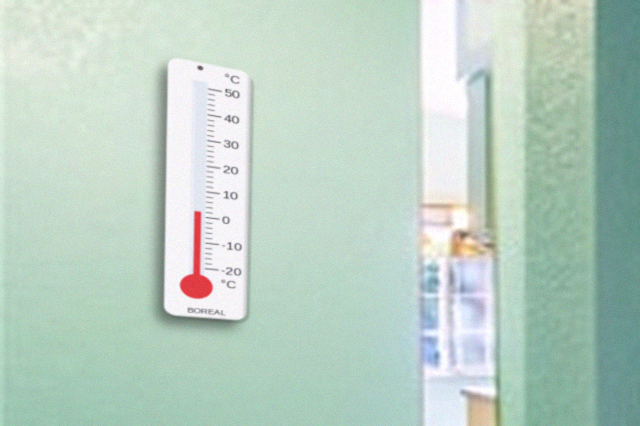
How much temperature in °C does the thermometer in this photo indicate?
2 °C
